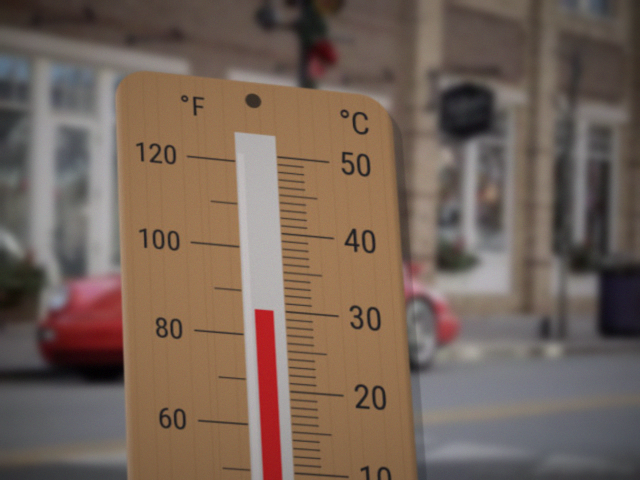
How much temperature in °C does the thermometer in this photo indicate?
30 °C
